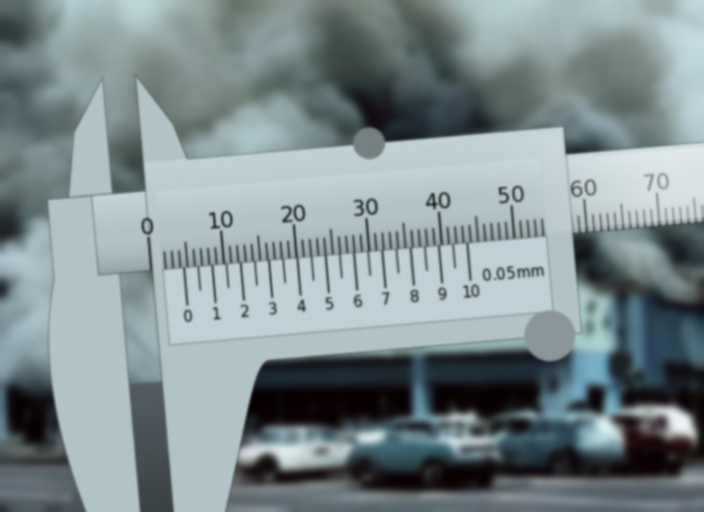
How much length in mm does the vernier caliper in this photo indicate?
4.5 mm
